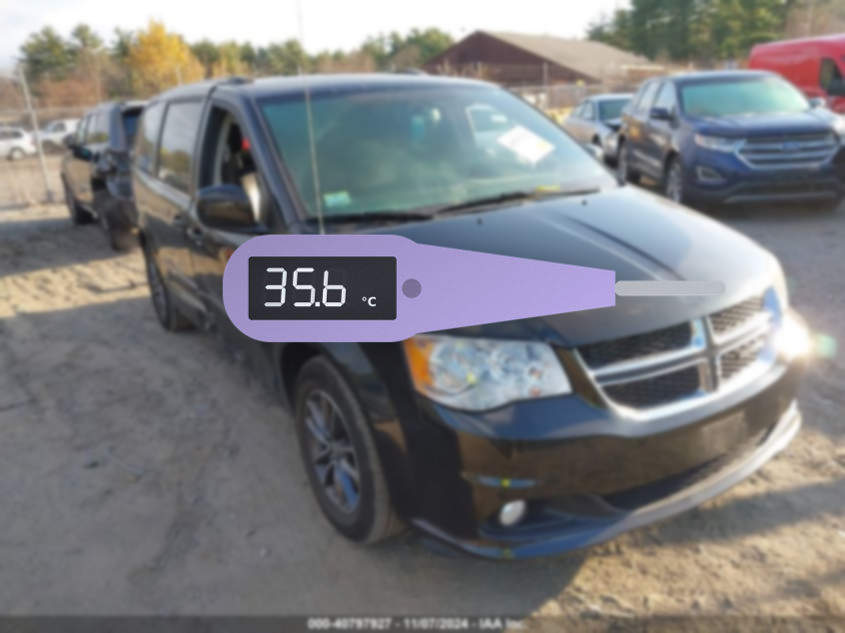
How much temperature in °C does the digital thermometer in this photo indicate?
35.6 °C
